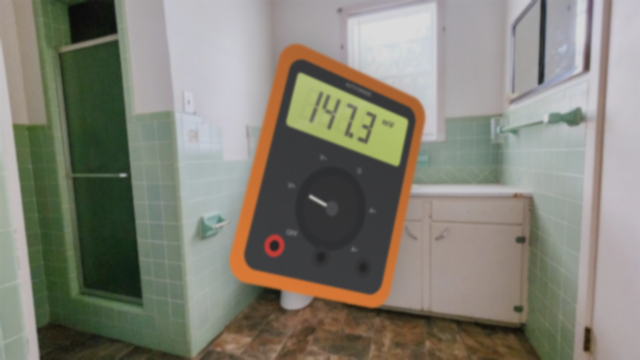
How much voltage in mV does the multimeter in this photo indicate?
147.3 mV
